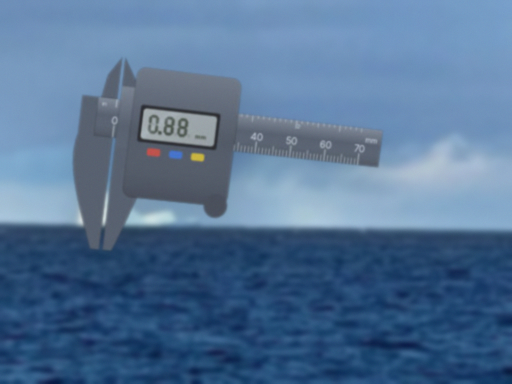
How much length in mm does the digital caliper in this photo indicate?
0.88 mm
